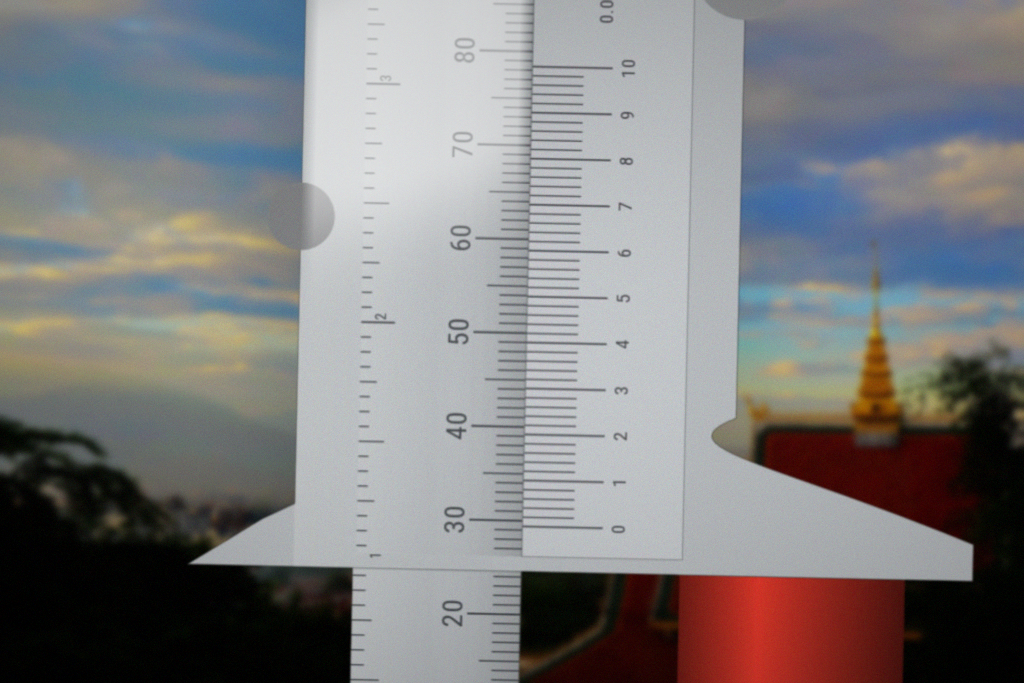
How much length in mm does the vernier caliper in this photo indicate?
29.4 mm
